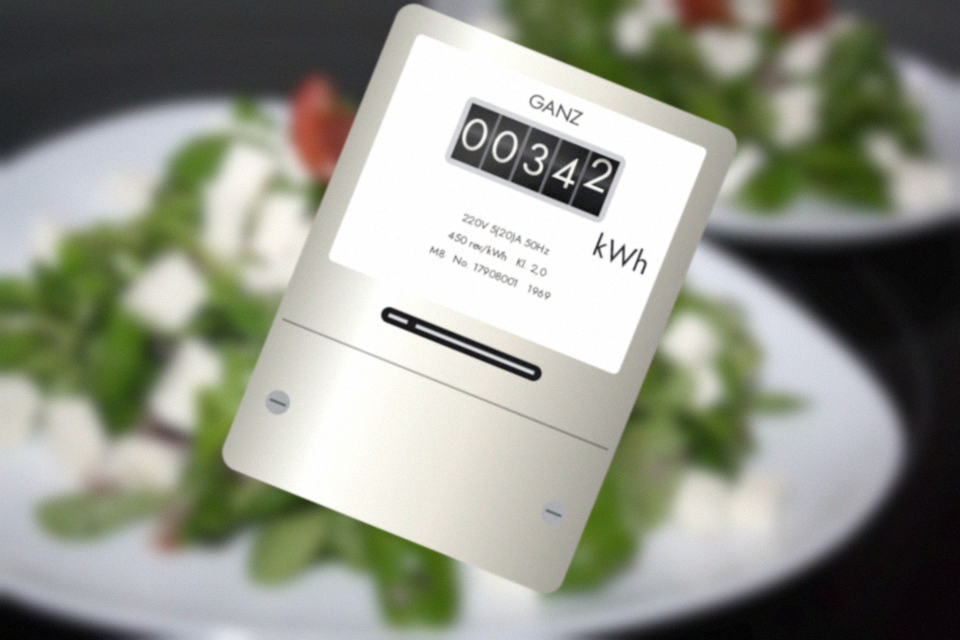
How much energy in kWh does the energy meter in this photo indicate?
342 kWh
